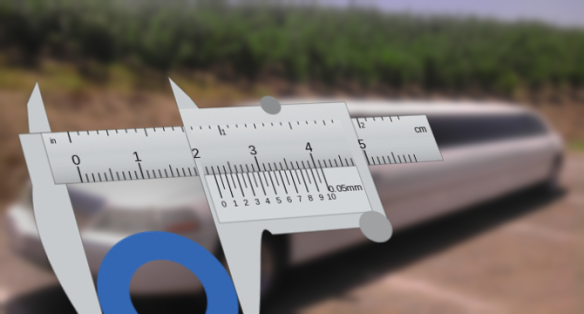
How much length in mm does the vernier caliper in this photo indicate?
22.0 mm
